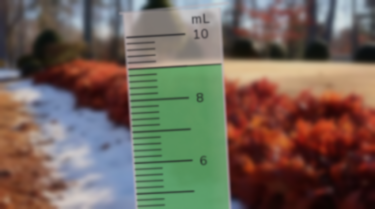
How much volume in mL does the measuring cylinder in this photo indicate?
9 mL
